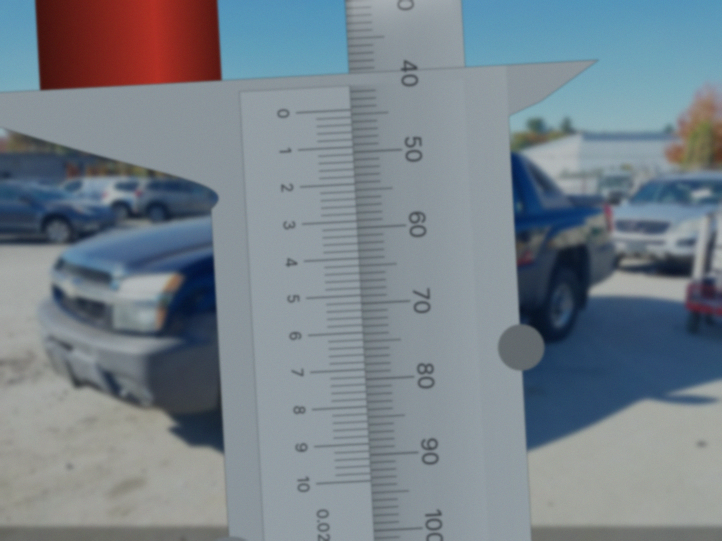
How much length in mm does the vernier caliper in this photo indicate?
44.4 mm
